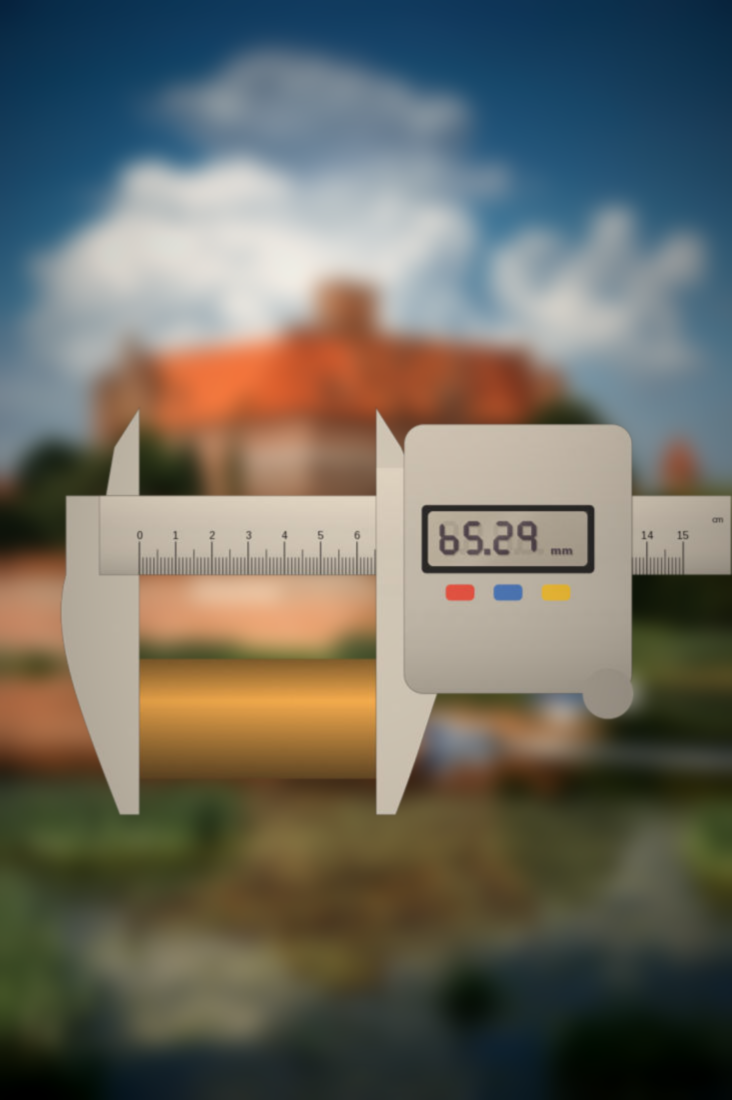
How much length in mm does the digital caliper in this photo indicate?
65.29 mm
